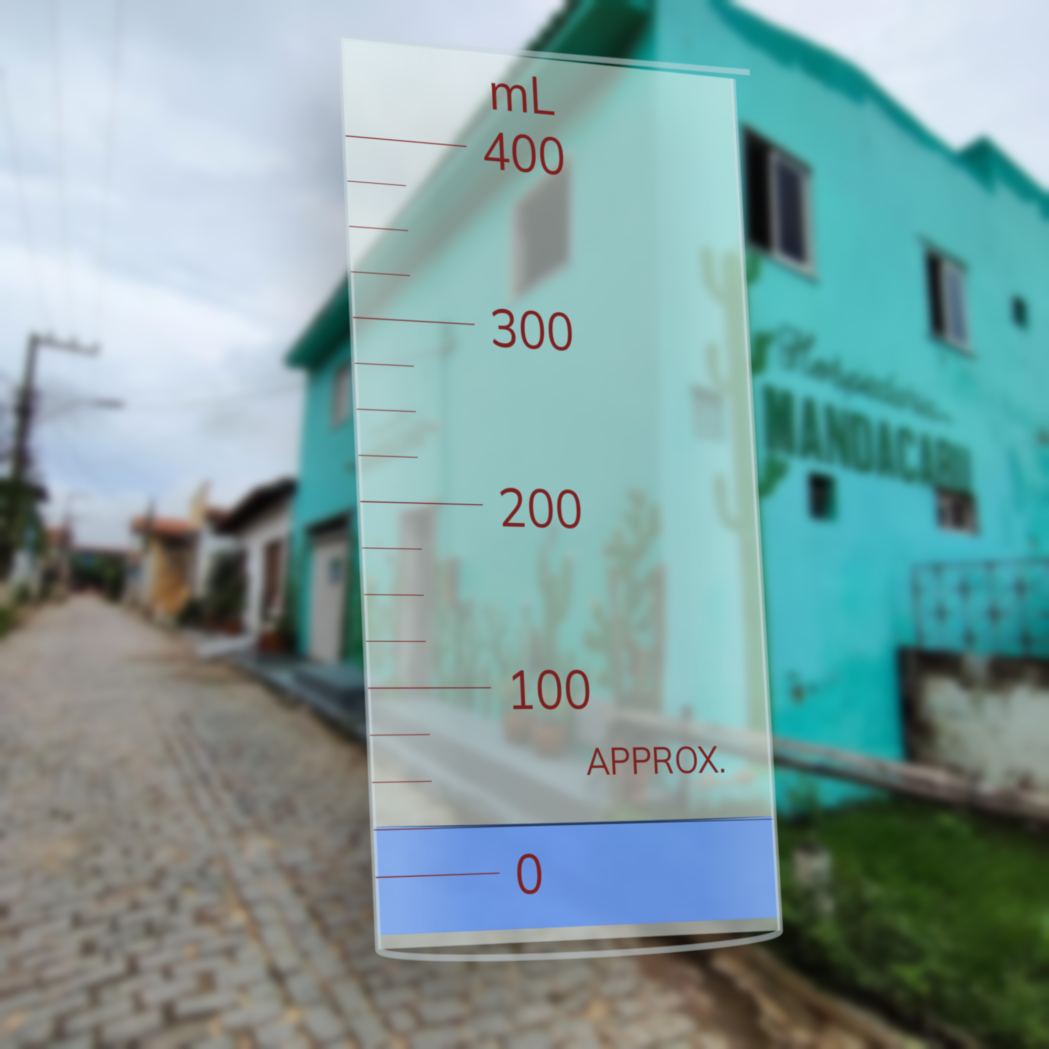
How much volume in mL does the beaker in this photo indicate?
25 mL
